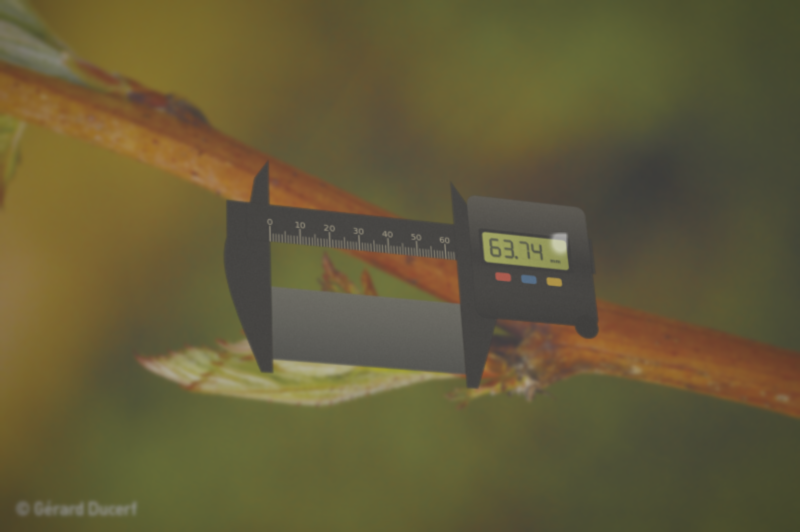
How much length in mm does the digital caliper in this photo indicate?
63.74 mm
